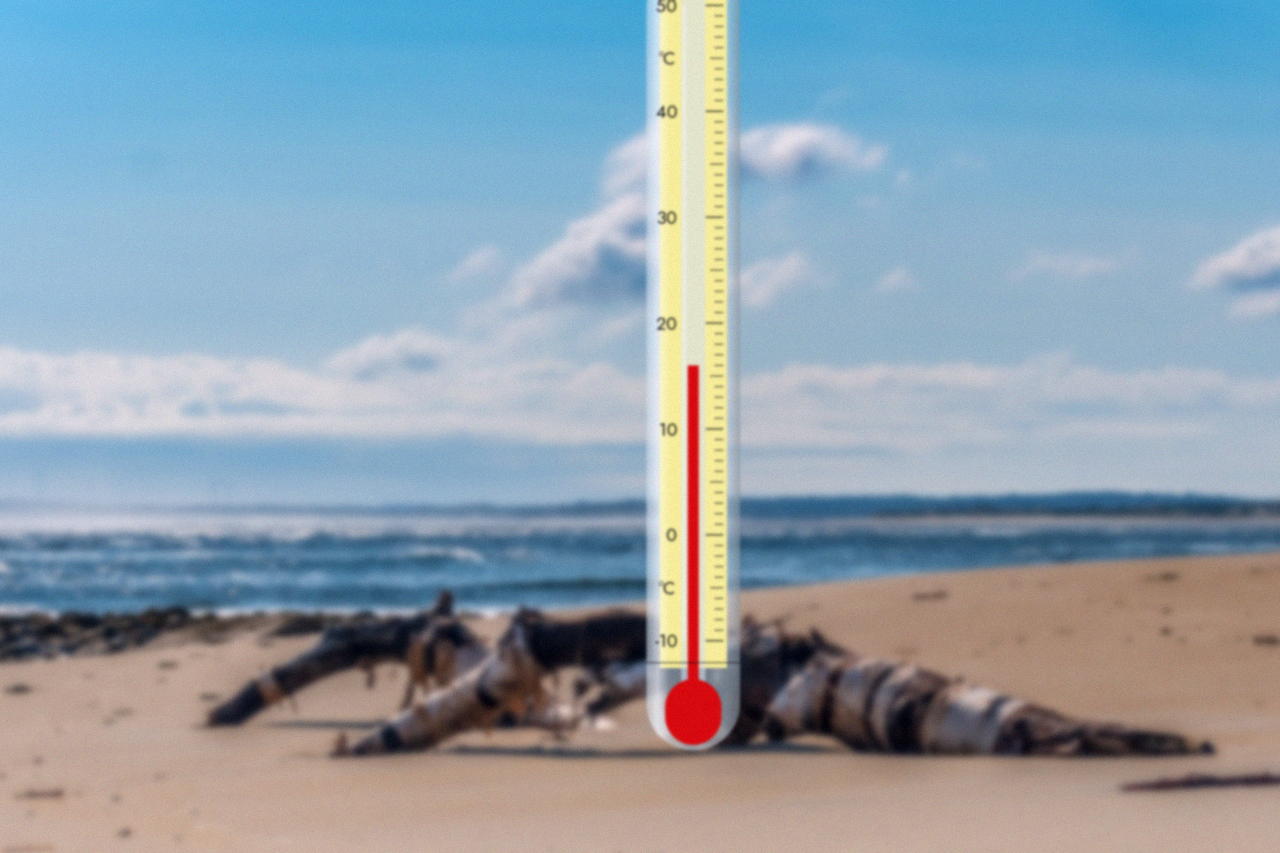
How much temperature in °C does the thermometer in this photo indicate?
16 °C
